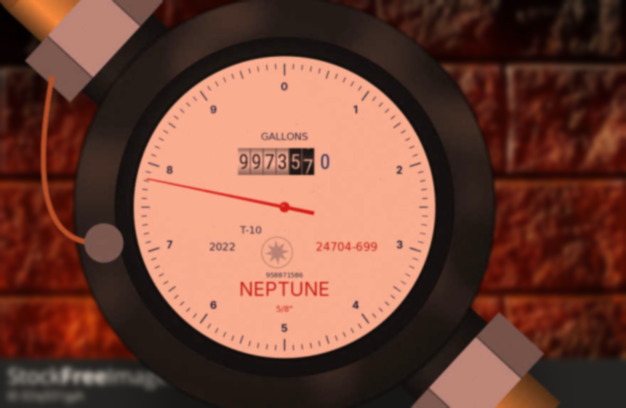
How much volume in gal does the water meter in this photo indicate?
9973567.8 gal
